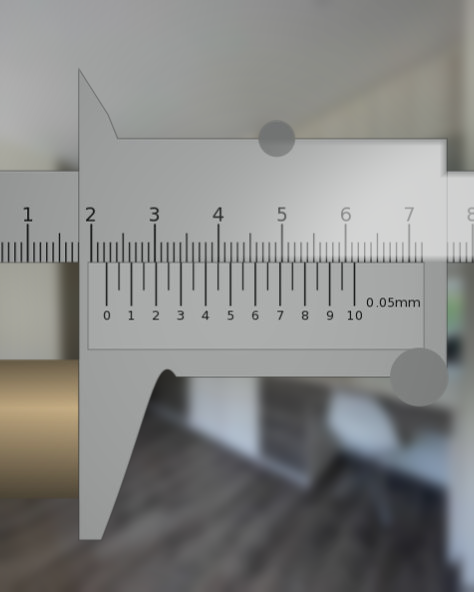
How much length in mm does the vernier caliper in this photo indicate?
22.4 mm
